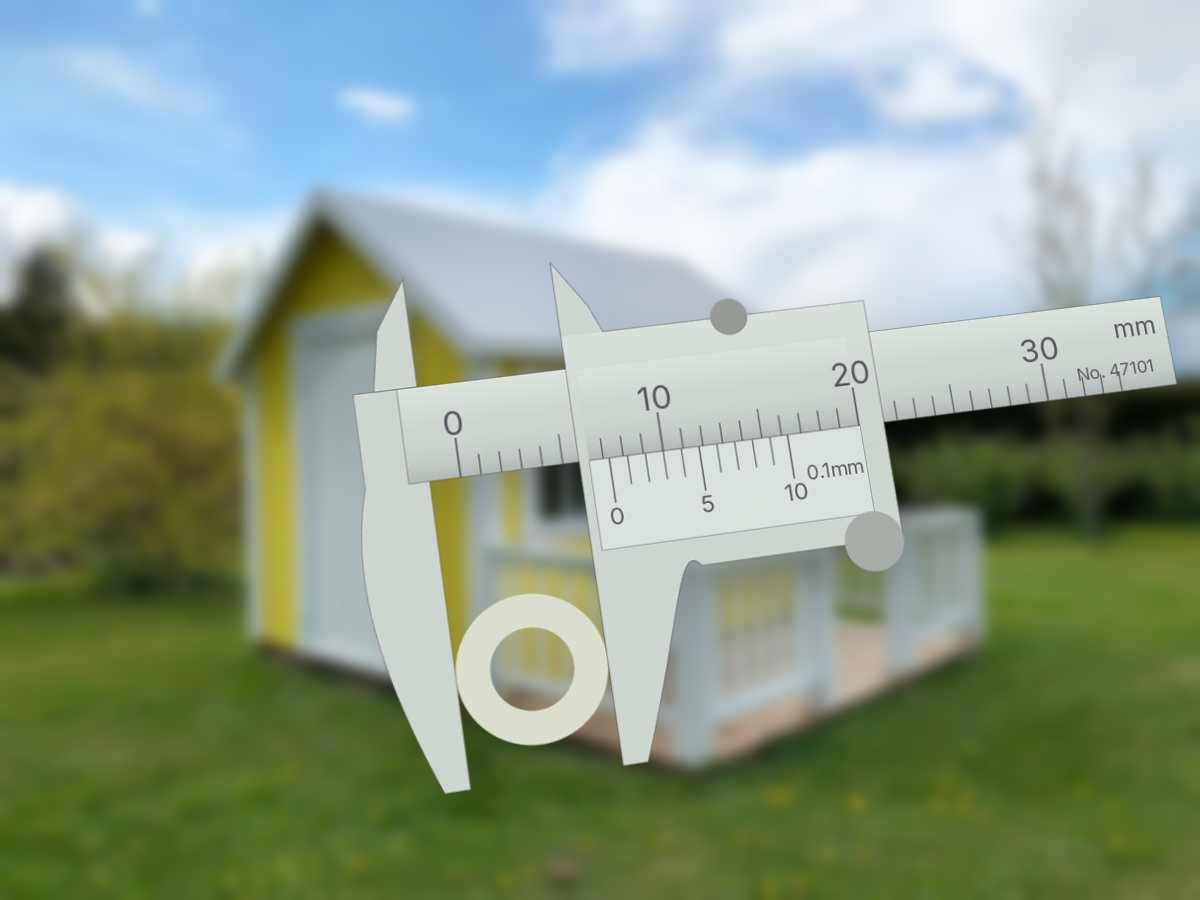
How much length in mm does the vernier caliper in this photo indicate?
7.3 mm
